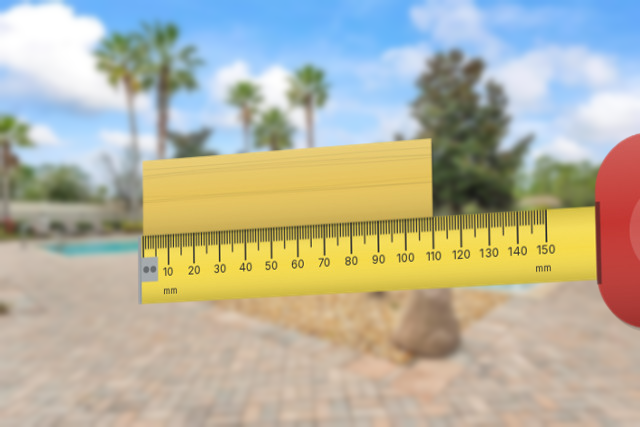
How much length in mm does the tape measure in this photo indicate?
110 mm
